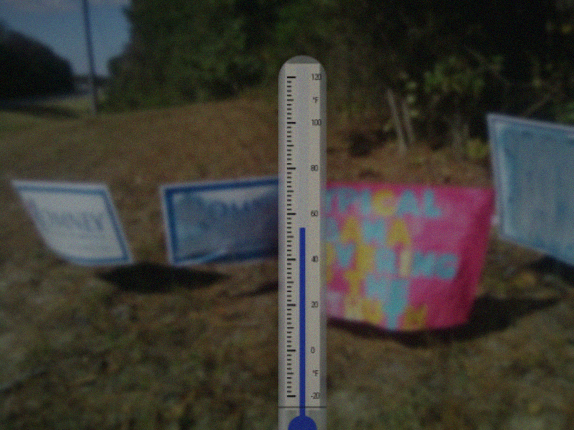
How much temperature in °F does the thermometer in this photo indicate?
54 °F
